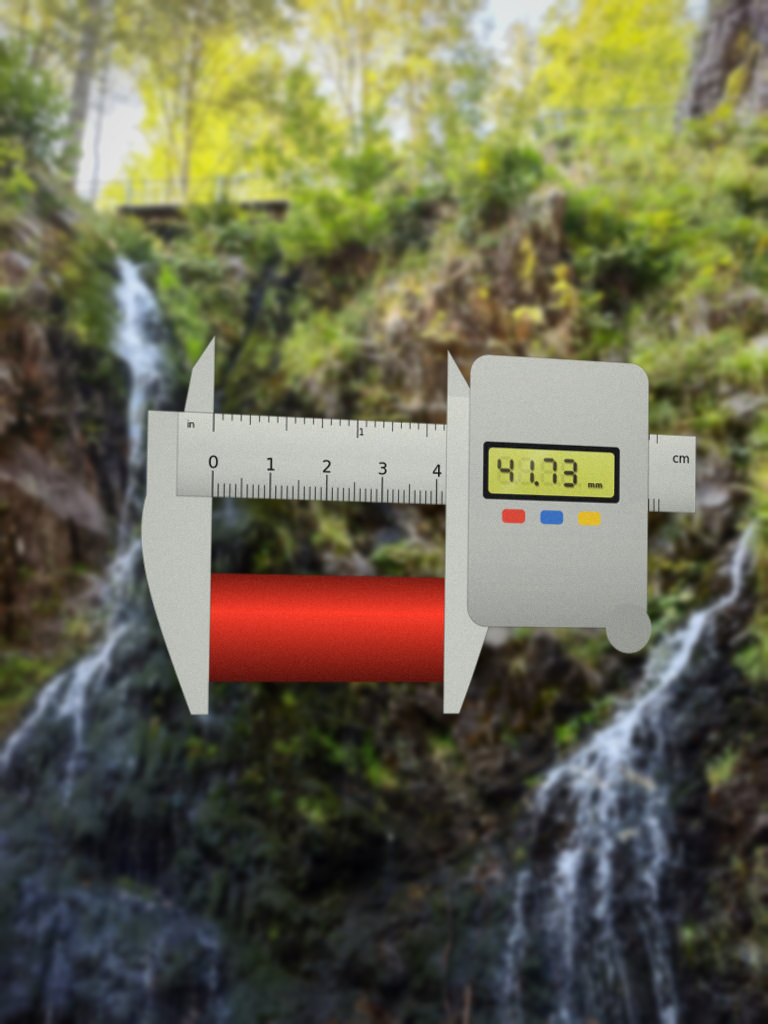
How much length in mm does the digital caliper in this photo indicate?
41.73 mm
